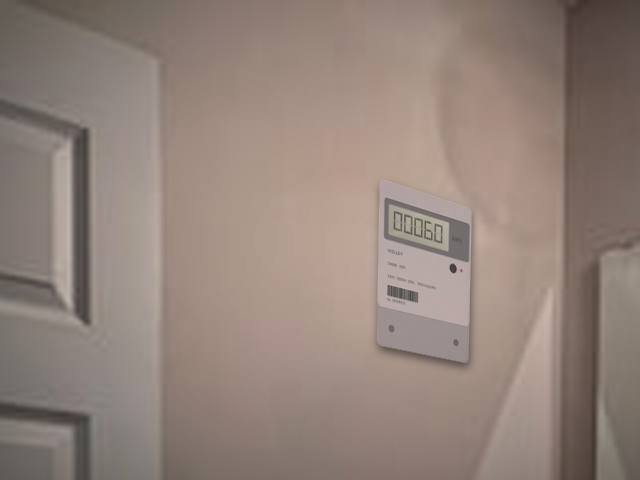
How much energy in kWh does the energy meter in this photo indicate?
60 kWh
